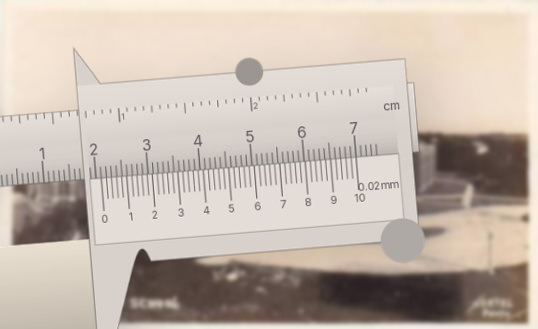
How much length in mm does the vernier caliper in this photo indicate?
21.0 mm
